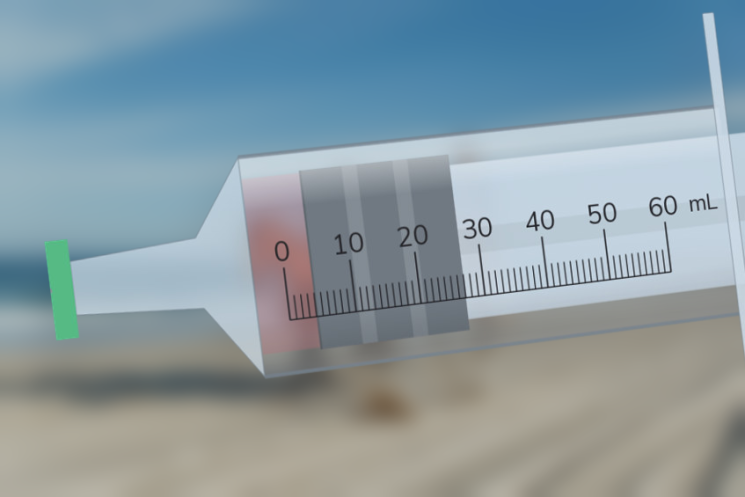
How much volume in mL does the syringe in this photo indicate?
4 mL
